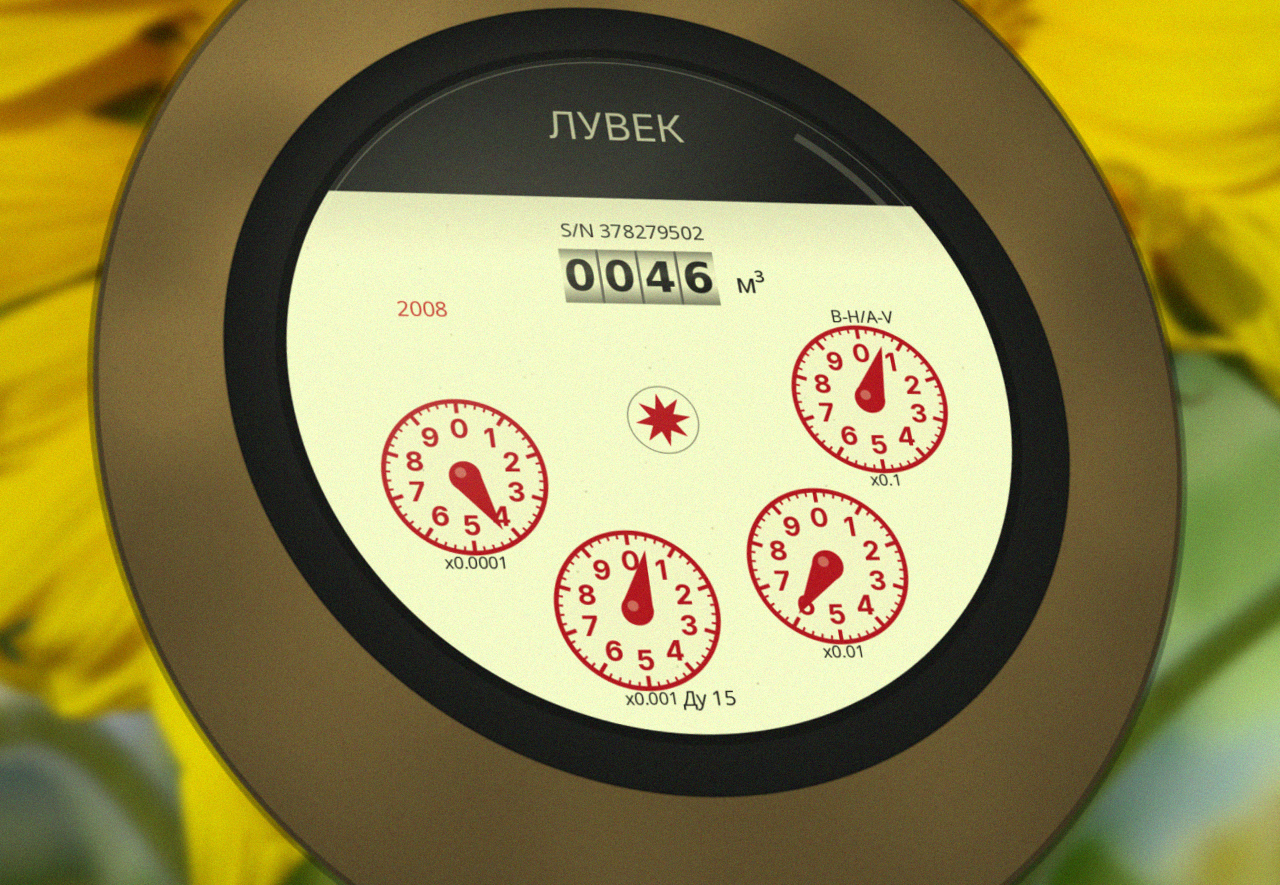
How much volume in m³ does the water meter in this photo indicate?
46.0604 m³
